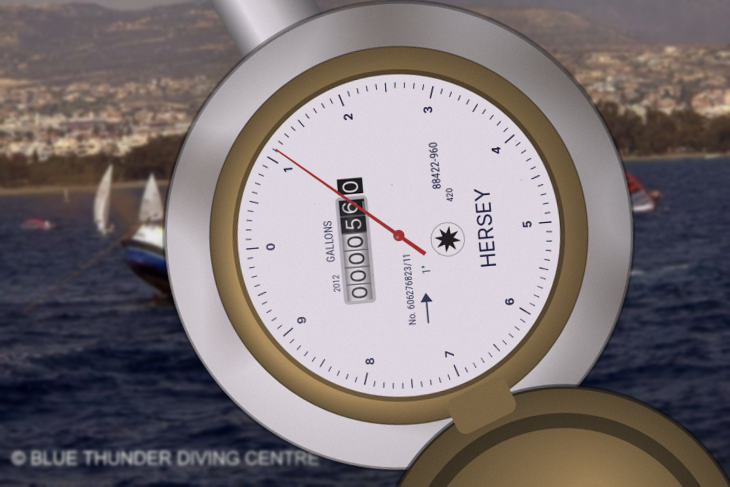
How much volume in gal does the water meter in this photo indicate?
561.1 gal
